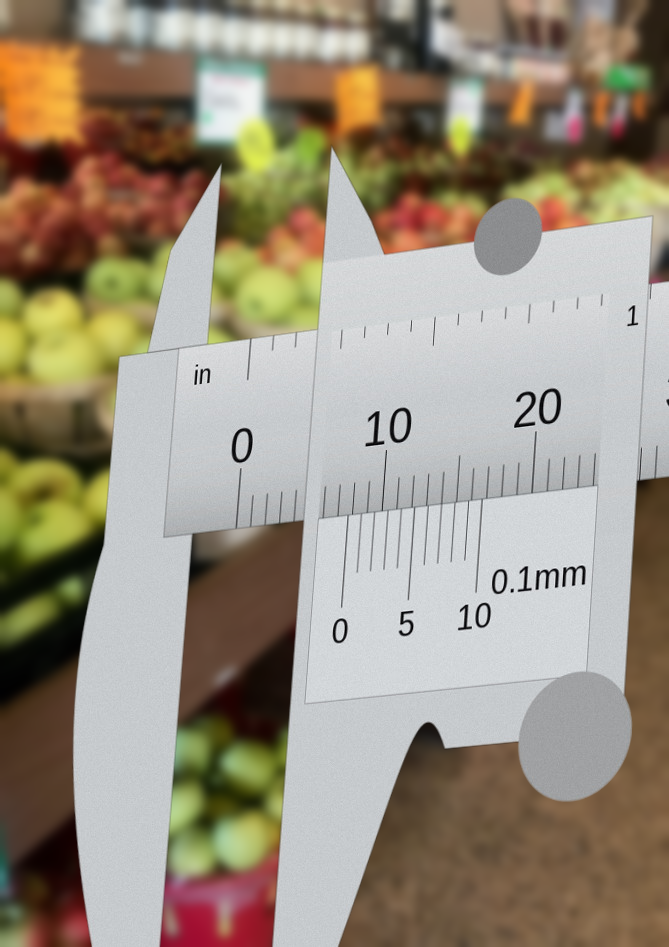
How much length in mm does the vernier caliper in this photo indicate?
7.7 mm
